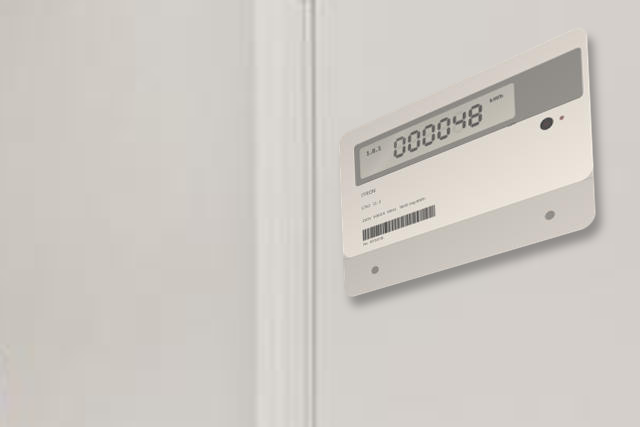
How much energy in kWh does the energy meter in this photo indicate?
48 kWh
